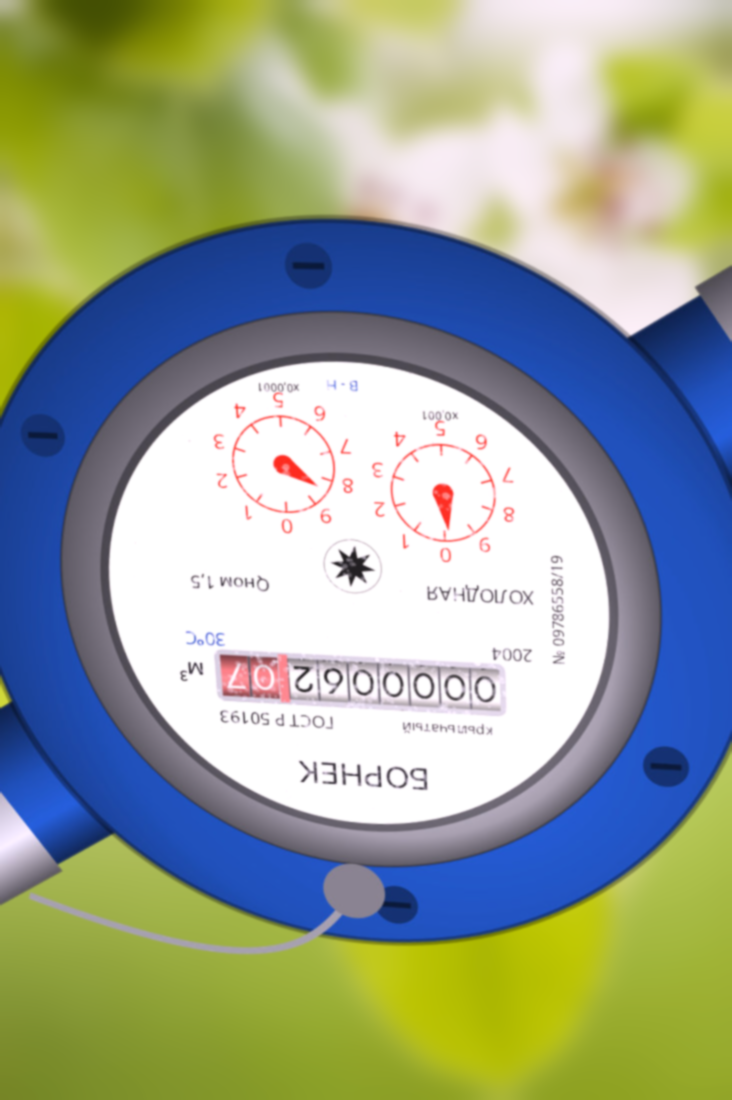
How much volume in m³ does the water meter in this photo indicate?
62.0698 m³
